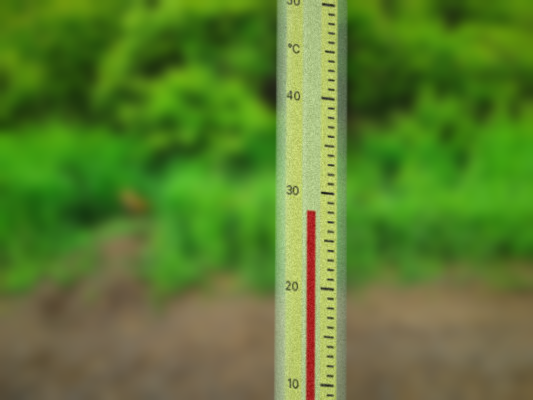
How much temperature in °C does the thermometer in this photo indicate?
28 °C
